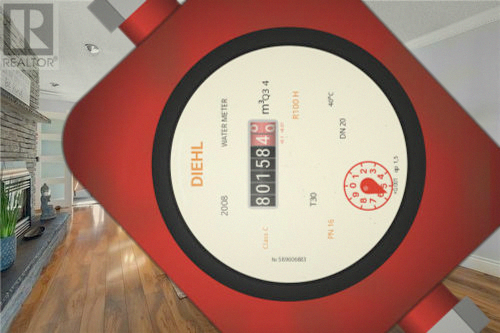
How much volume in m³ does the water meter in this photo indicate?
80158.485 m³
